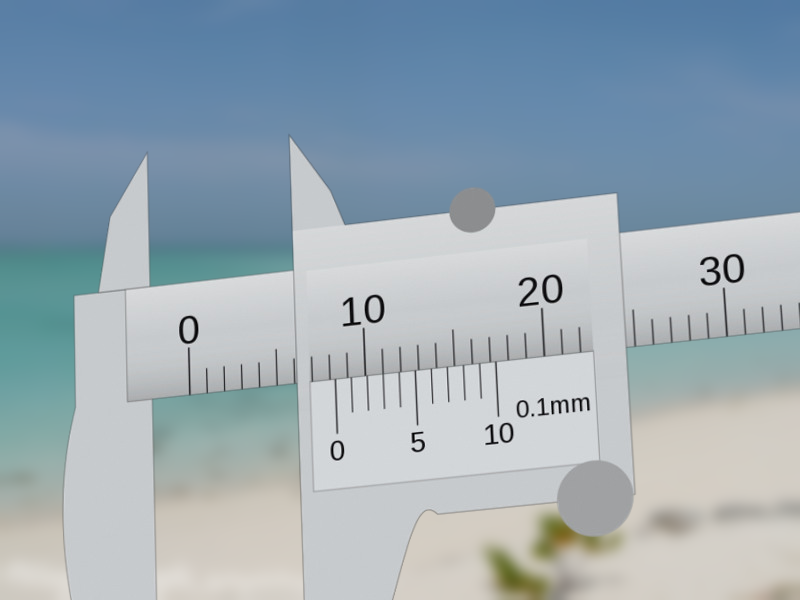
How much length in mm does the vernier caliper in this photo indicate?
8.3 mm
